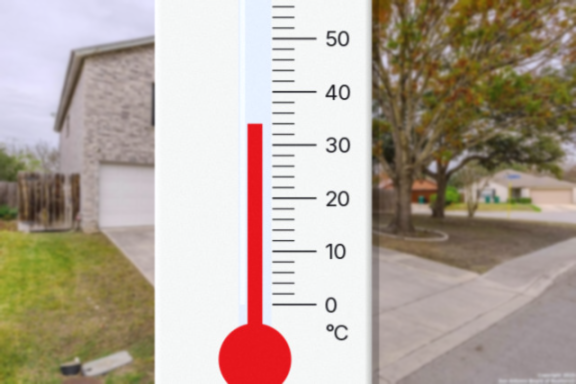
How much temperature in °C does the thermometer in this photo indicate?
34 °C
